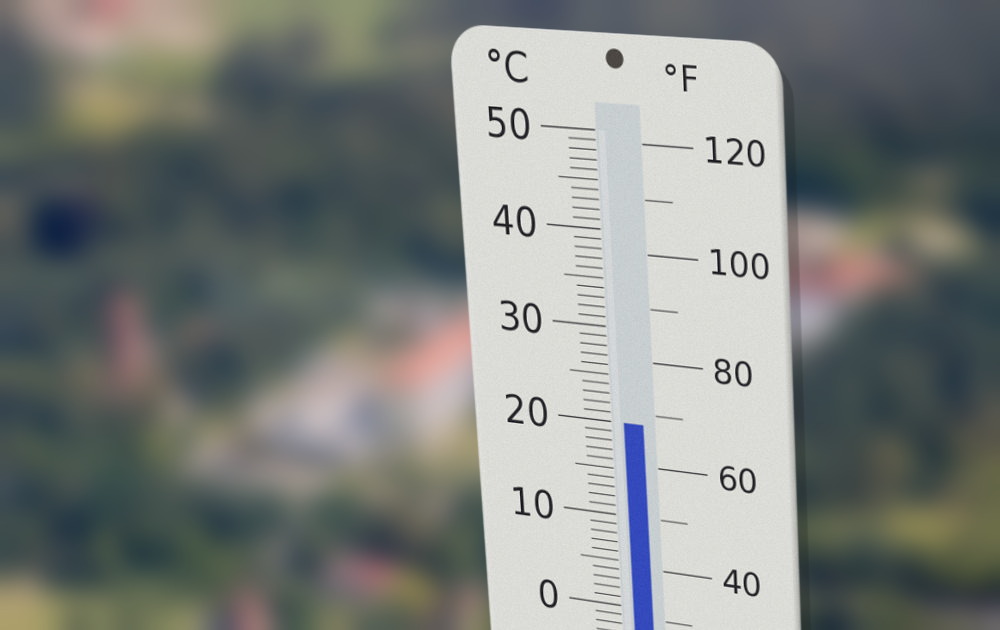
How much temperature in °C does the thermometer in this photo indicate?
20 °C
